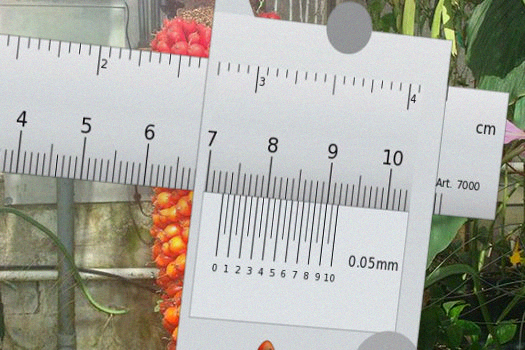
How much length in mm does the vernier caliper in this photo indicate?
72.8 mm
